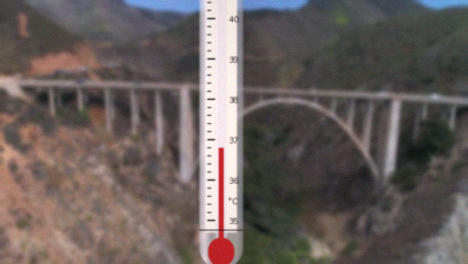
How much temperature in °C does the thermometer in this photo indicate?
36.8 °C
